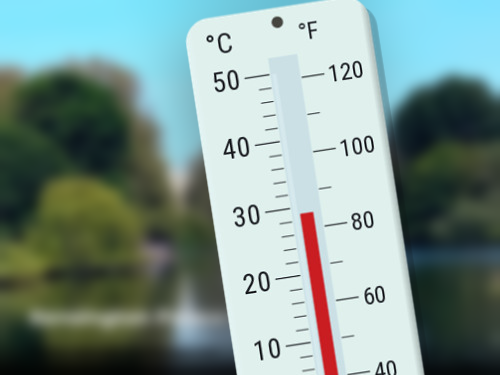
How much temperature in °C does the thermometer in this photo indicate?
29 °C
